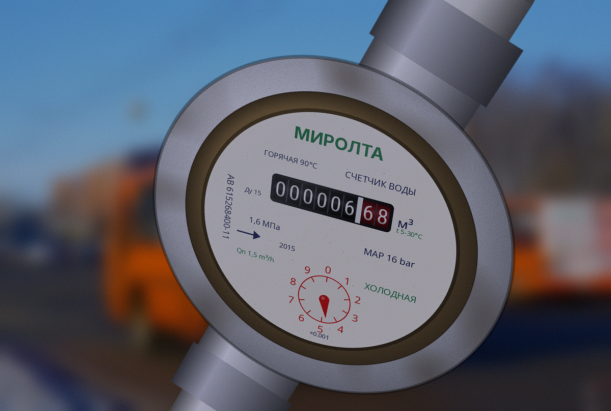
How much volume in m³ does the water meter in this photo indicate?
6.684 m³
